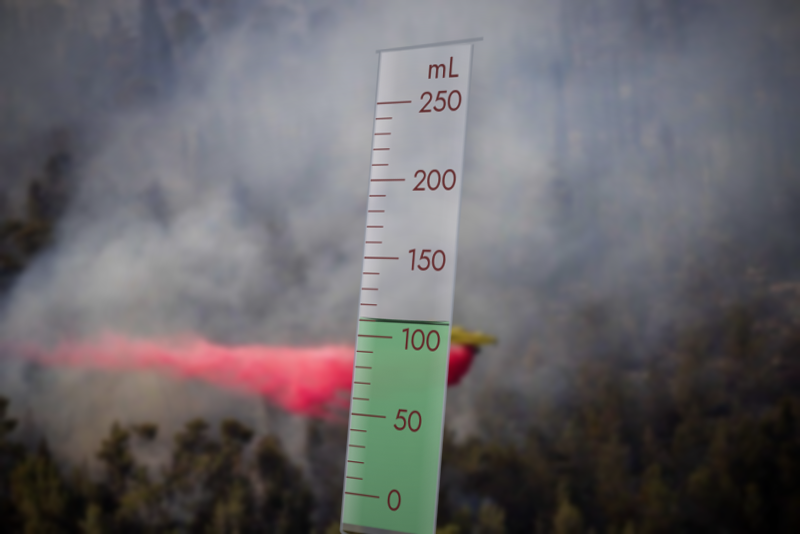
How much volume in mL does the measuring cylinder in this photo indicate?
110 mL
